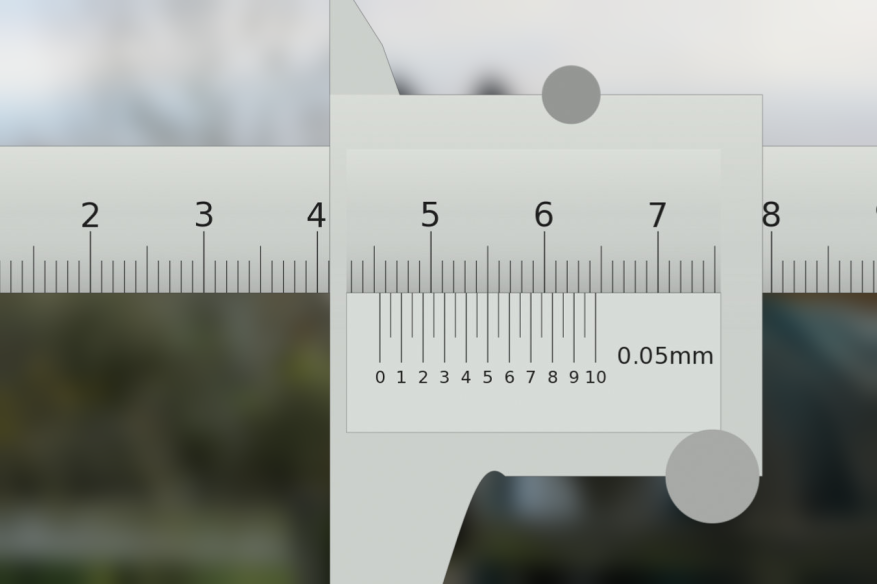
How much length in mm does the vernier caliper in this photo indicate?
45.5 mm
